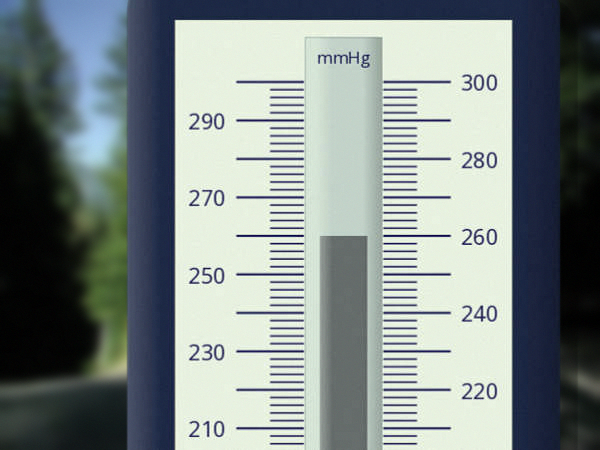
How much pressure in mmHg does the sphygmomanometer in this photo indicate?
260 mmHg
